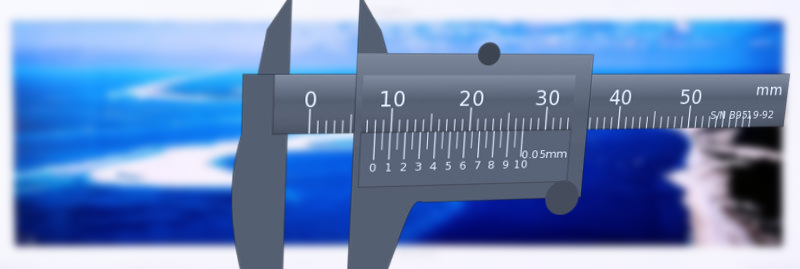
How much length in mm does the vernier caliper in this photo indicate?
8.0 mm
